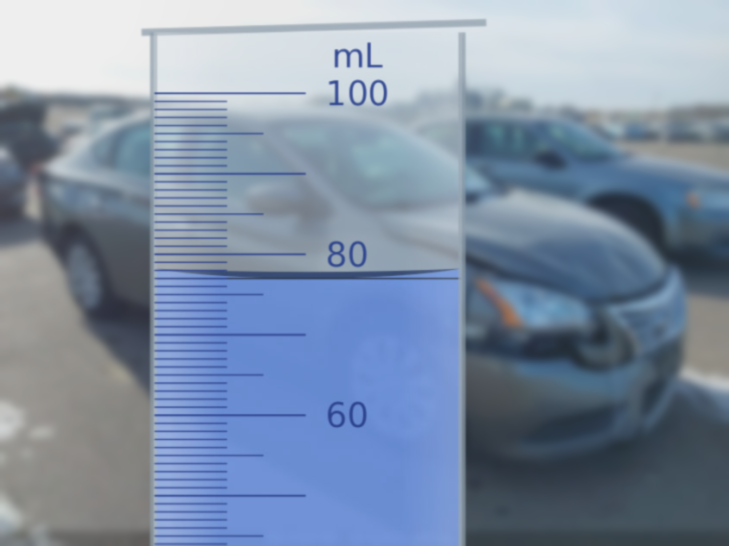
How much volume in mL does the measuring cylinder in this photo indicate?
77 mL
